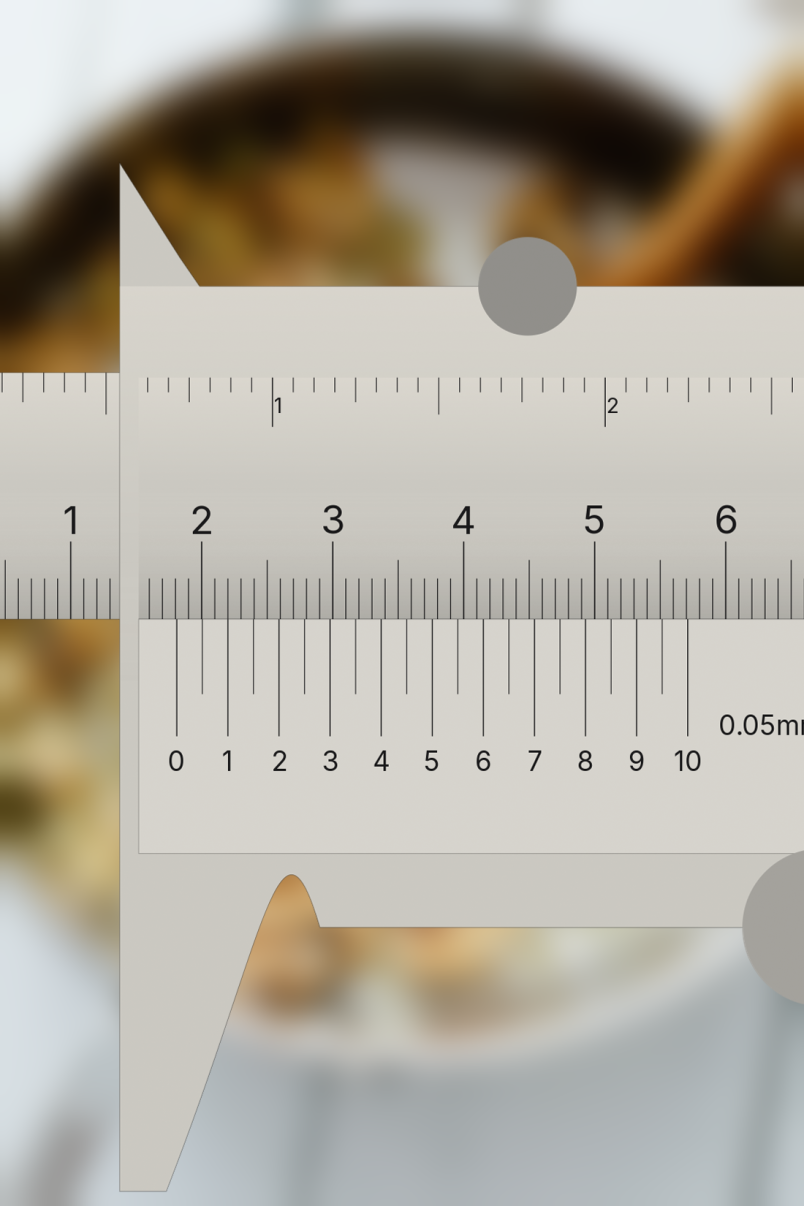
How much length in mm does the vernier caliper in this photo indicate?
18.1 mm
